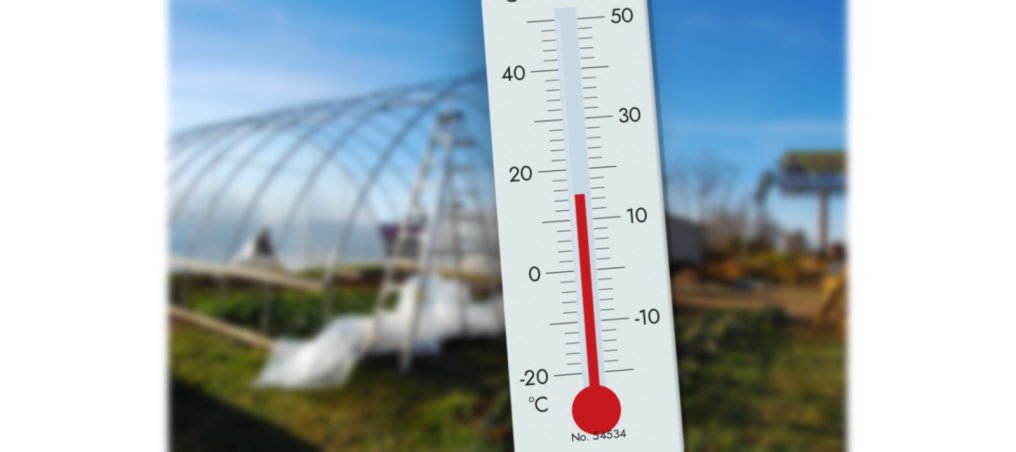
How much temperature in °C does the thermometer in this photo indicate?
15 °C
